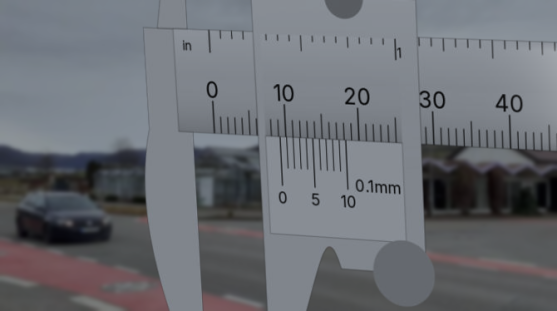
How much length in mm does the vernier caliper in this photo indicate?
9.2 mm
